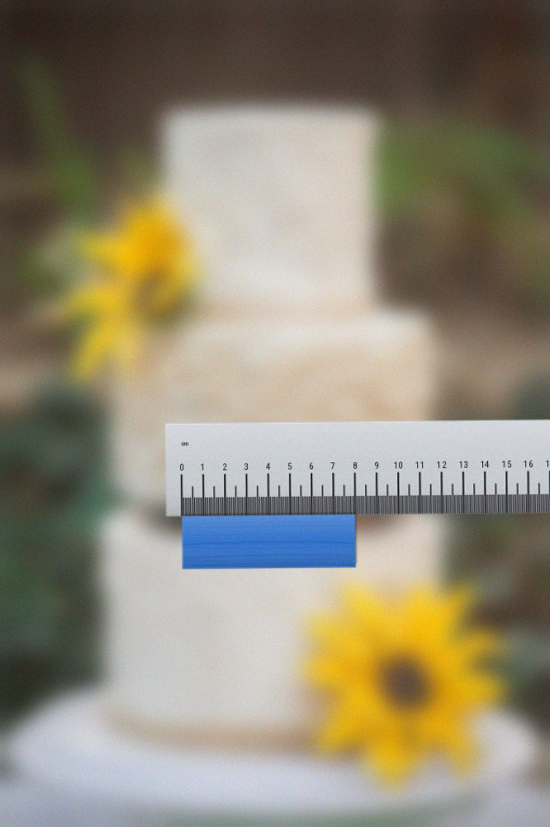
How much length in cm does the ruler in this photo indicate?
8 cm
